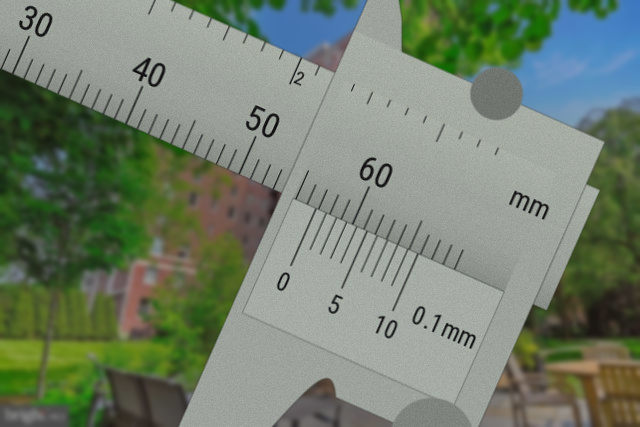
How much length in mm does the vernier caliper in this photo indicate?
56.8 mm
